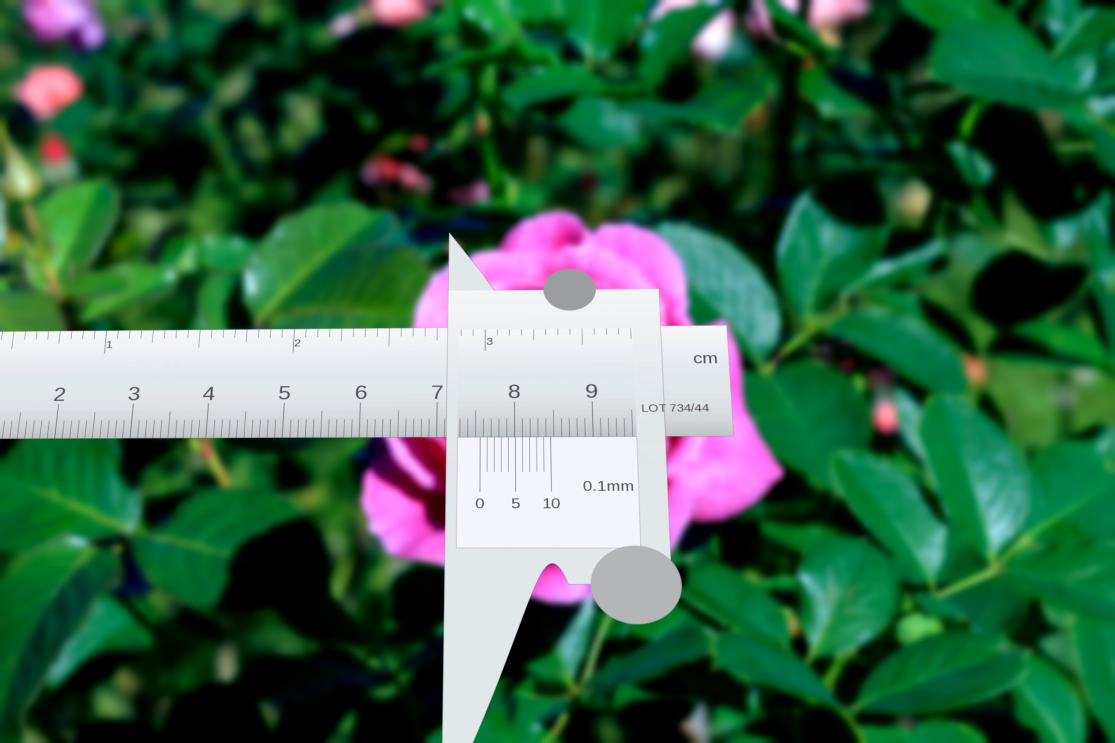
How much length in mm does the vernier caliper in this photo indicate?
75.6 mm
